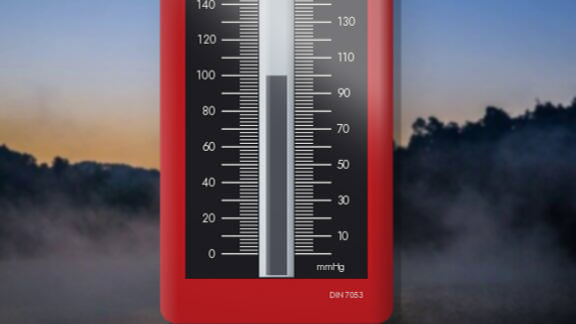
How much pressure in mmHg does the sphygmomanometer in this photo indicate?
100 mmHg
